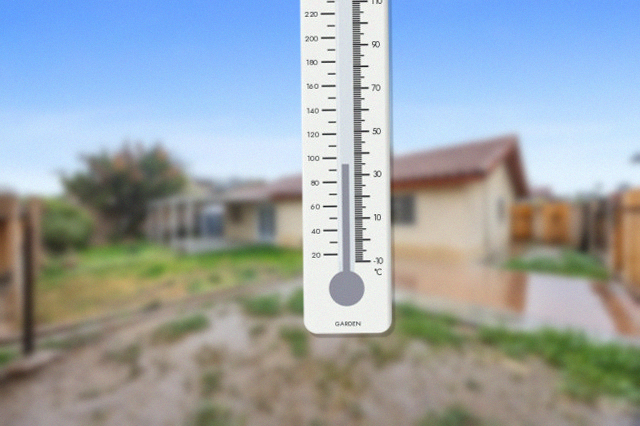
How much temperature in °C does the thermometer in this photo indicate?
35 °C
